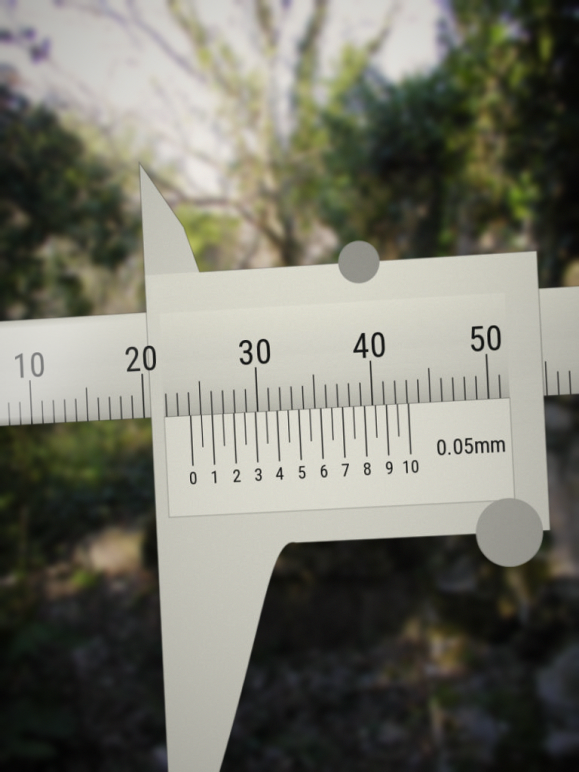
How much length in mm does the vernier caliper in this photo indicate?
24.1 mm
